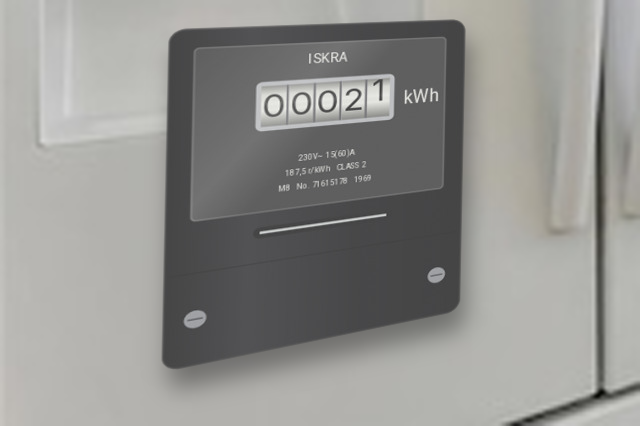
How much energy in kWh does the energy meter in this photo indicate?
21 kWh
